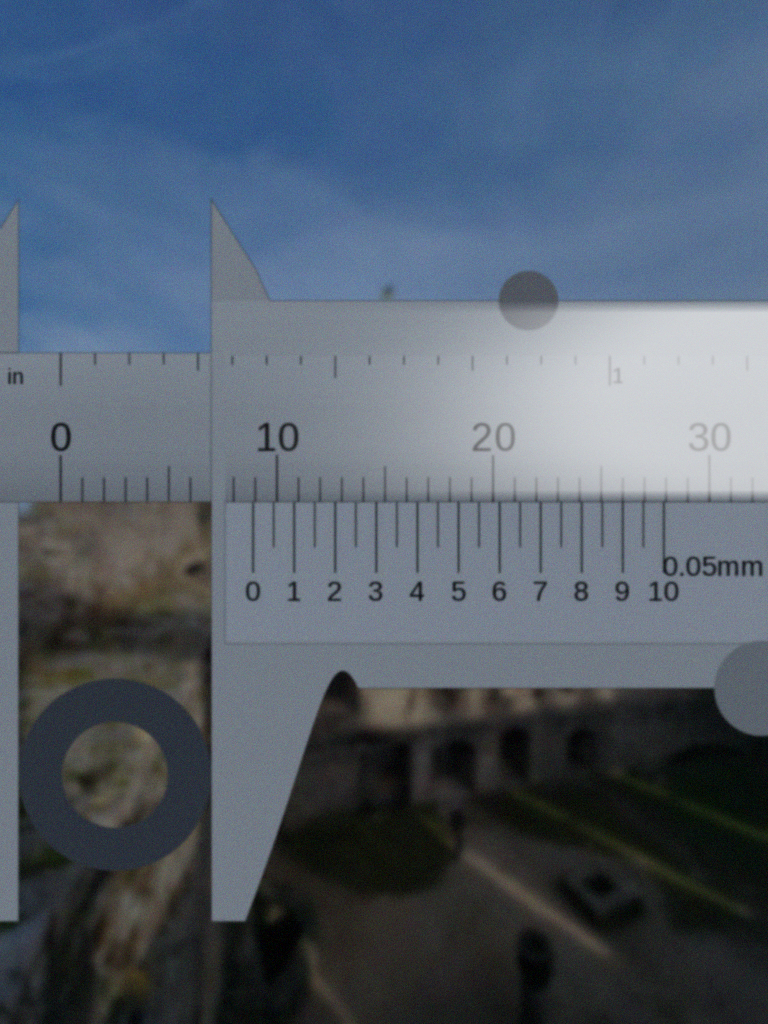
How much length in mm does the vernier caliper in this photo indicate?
8.9 mm
